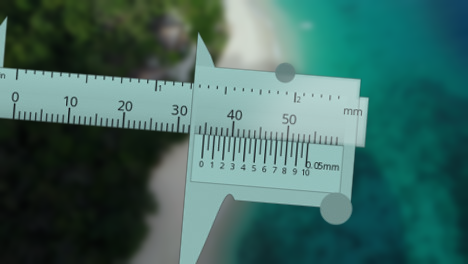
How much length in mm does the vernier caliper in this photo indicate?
34.8 mm
